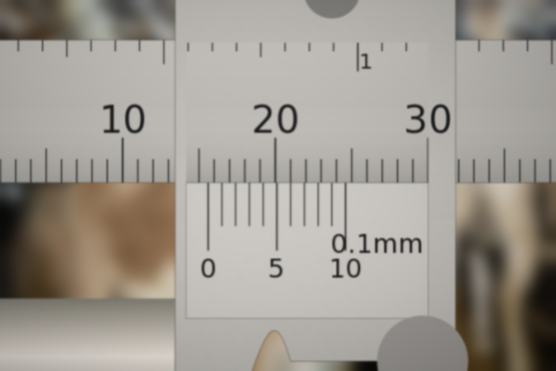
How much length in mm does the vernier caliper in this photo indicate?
15.6 mm
